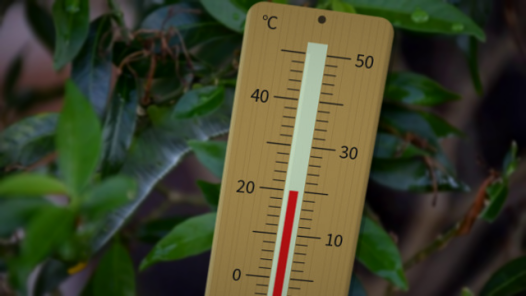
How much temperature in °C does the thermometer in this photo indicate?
20 °C
